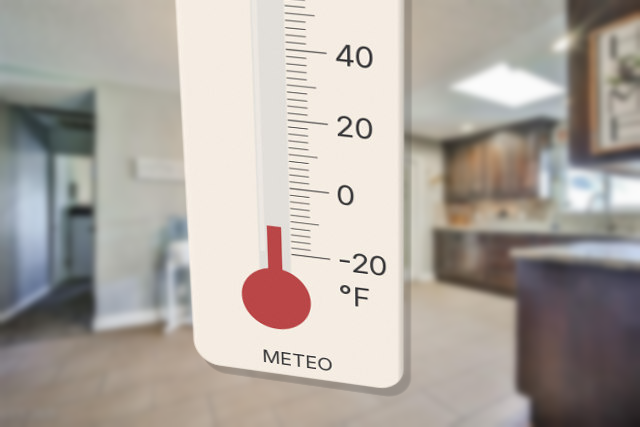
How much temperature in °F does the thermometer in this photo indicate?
-12 °F
